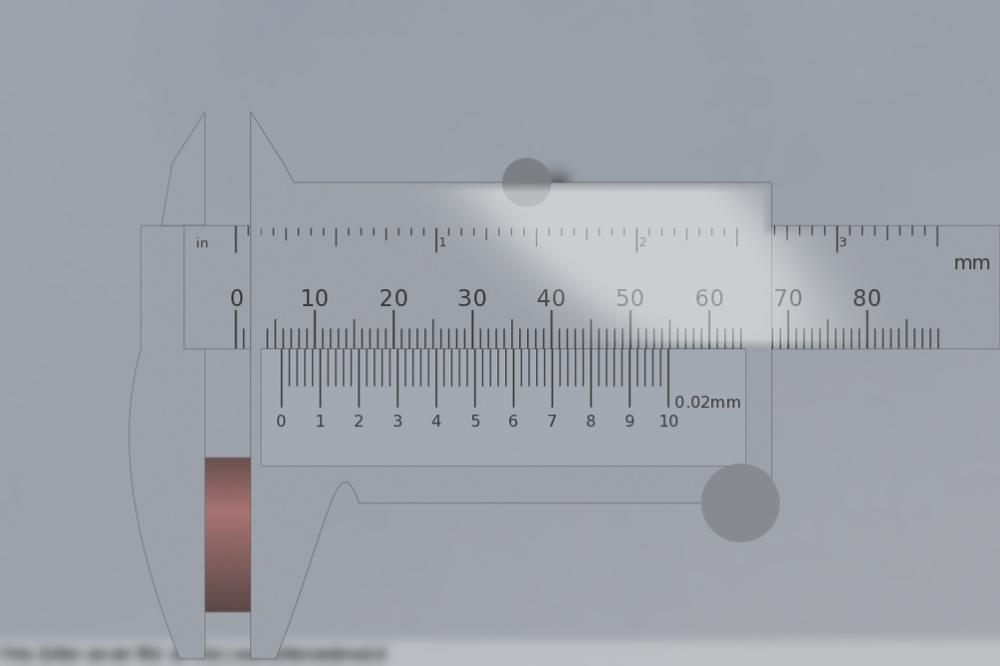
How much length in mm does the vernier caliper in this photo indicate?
5.8 mm
